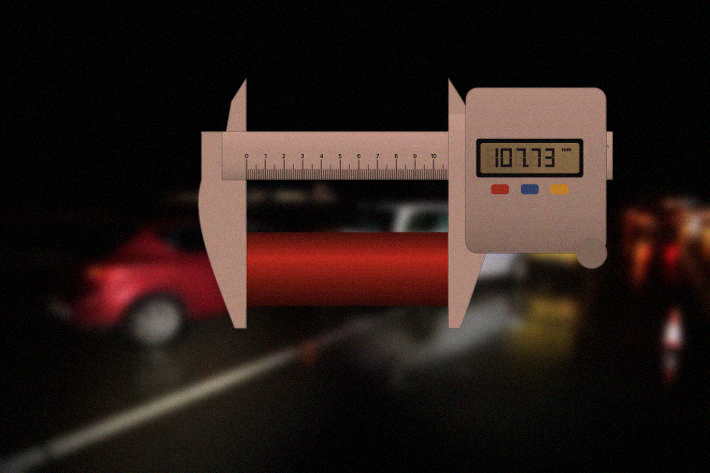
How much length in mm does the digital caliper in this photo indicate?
107.73 mm
